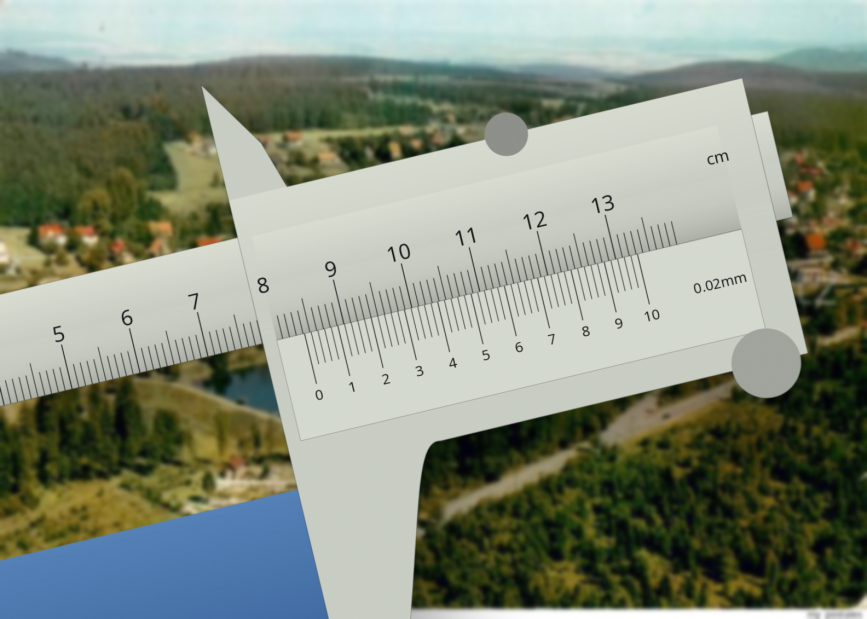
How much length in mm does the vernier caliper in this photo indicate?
84.2 mm
